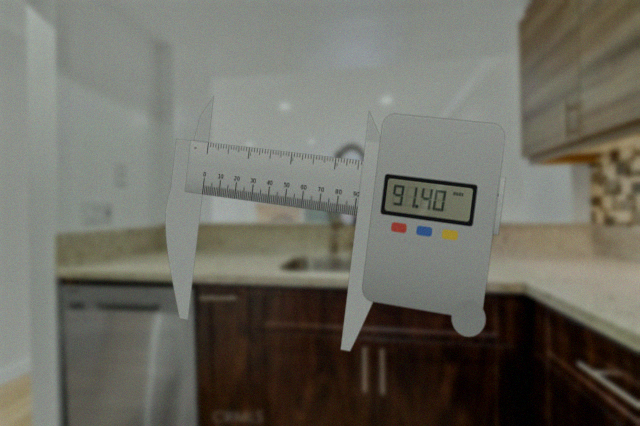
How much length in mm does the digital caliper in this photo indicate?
91.40 mm
